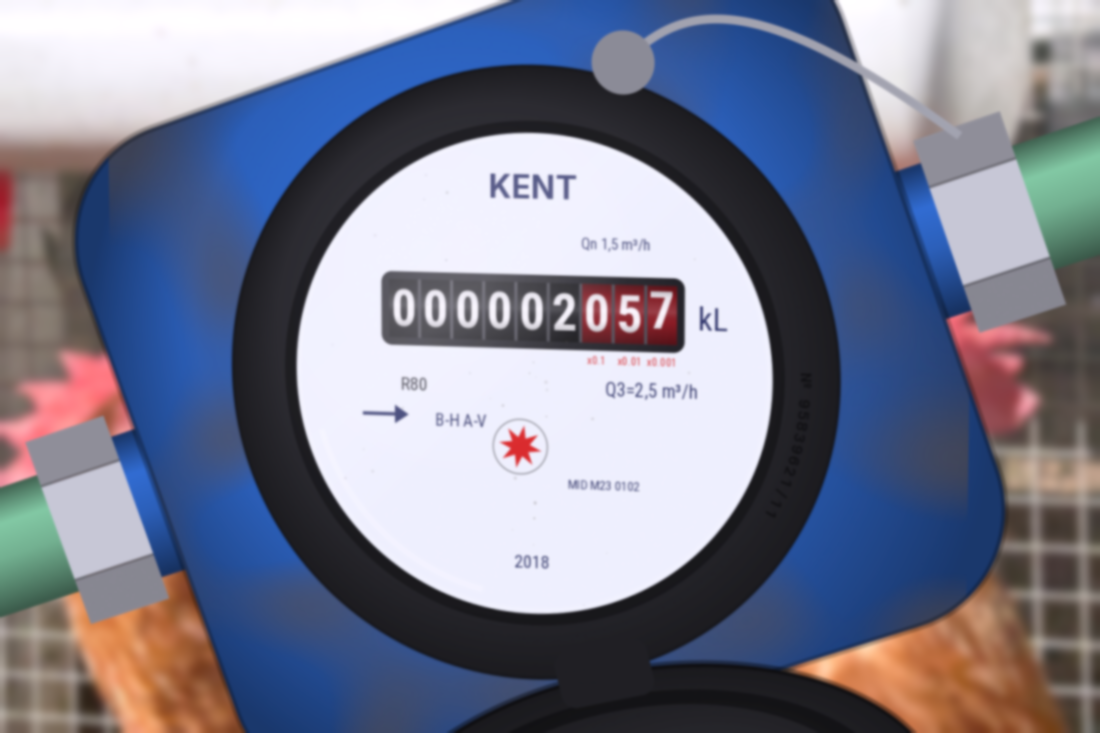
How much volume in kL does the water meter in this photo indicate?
2.057 kL
